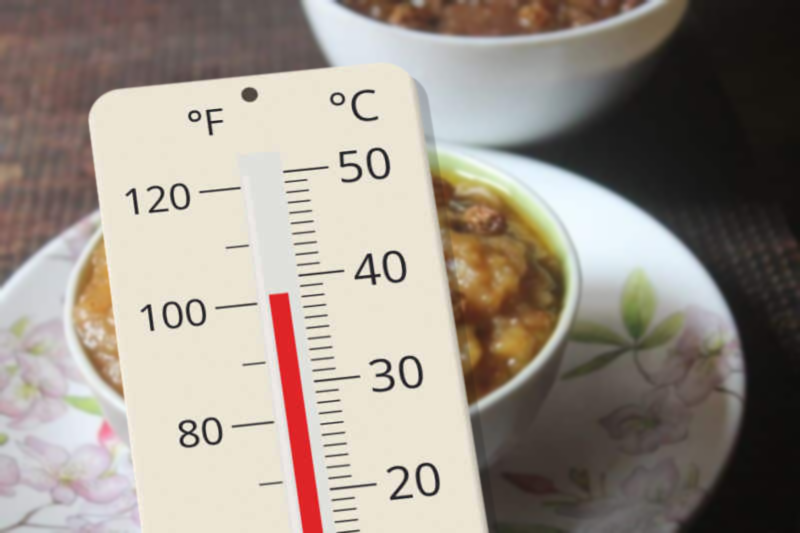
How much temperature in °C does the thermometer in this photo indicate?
38.5 °C
